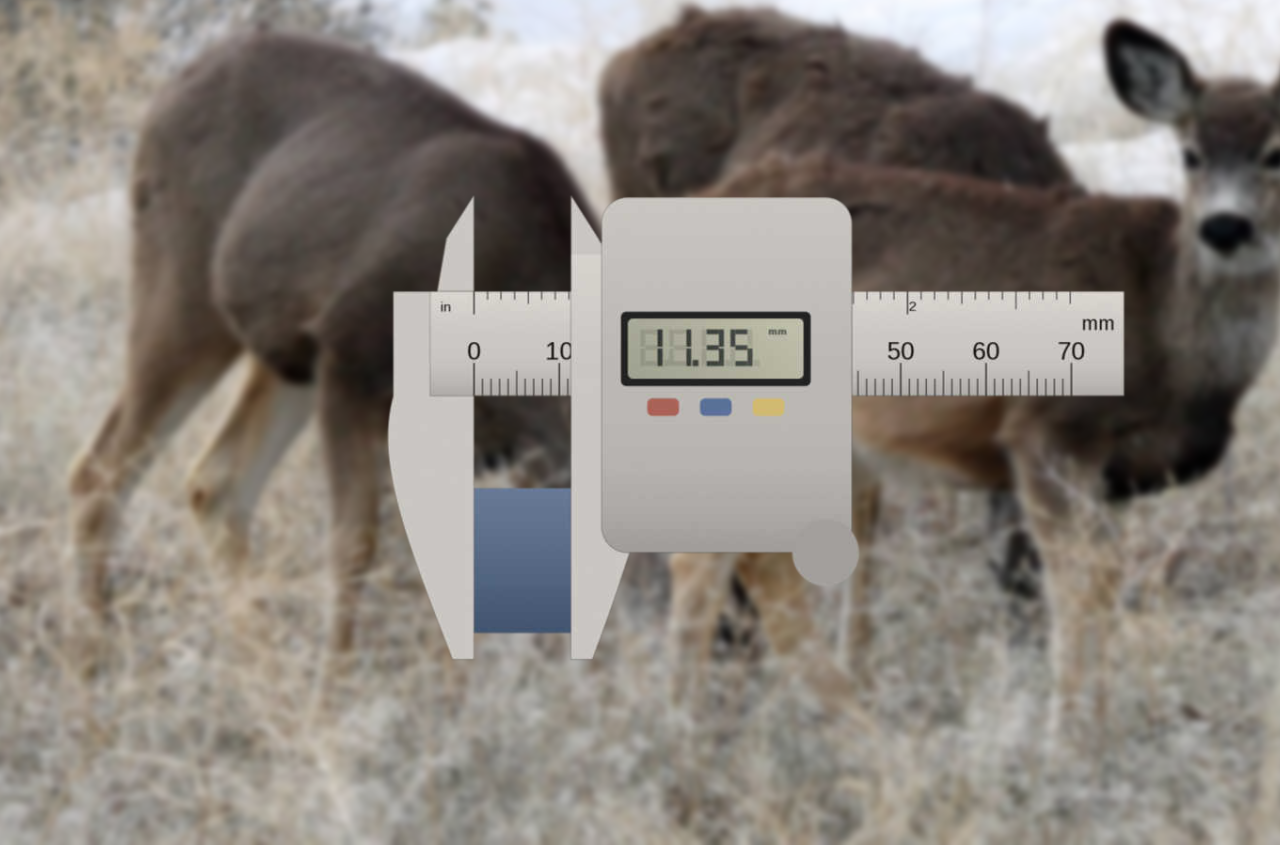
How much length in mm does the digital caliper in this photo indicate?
11.35 mm
